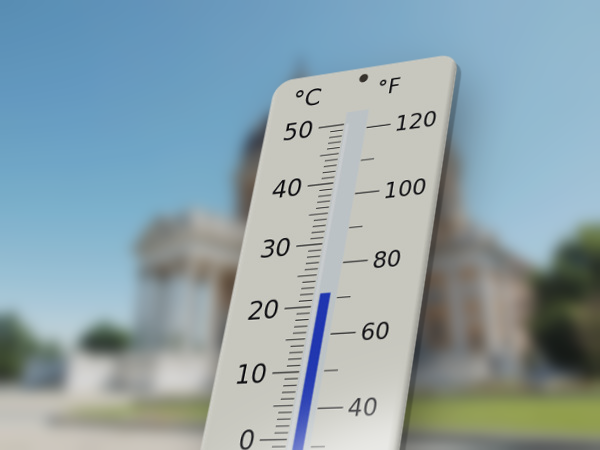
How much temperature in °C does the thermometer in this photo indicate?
22 °C
